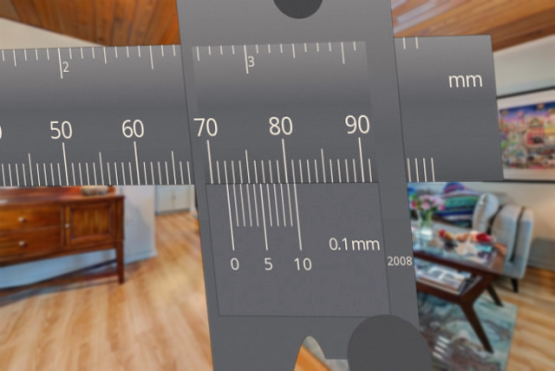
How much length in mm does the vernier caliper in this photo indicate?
72.0 mm
